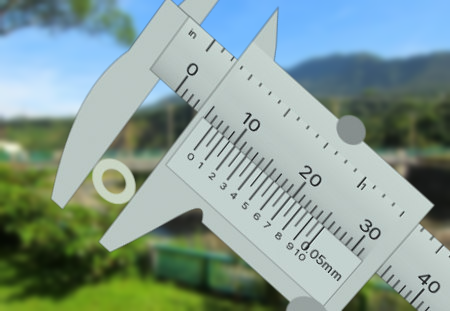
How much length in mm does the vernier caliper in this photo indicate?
6.4 mm
